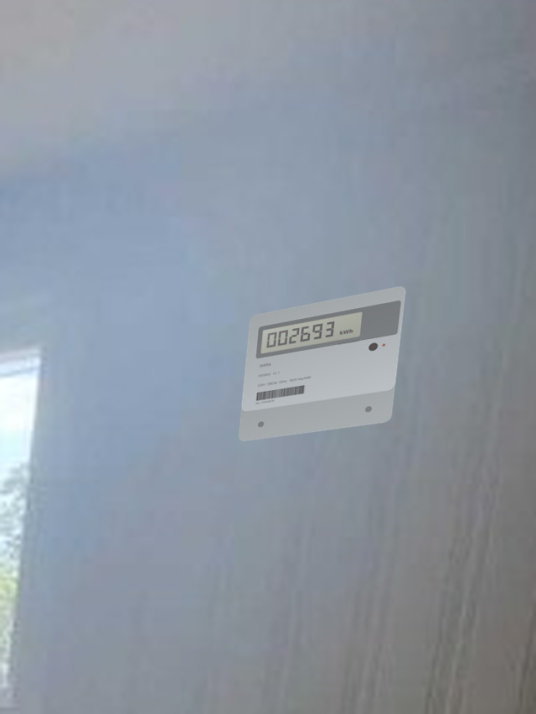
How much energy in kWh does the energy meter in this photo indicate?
2693 kWh
